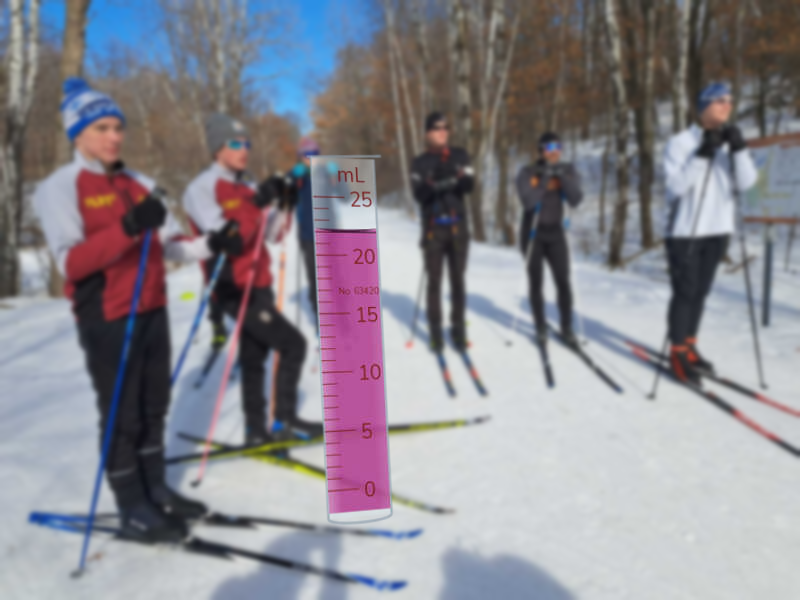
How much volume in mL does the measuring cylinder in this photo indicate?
22 mL
